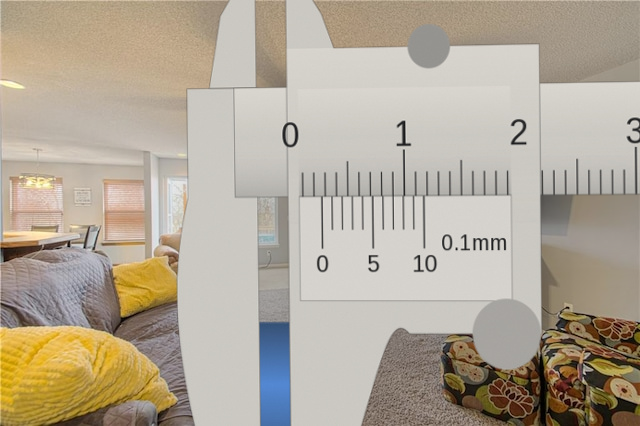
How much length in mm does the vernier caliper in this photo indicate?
2.7 mm
